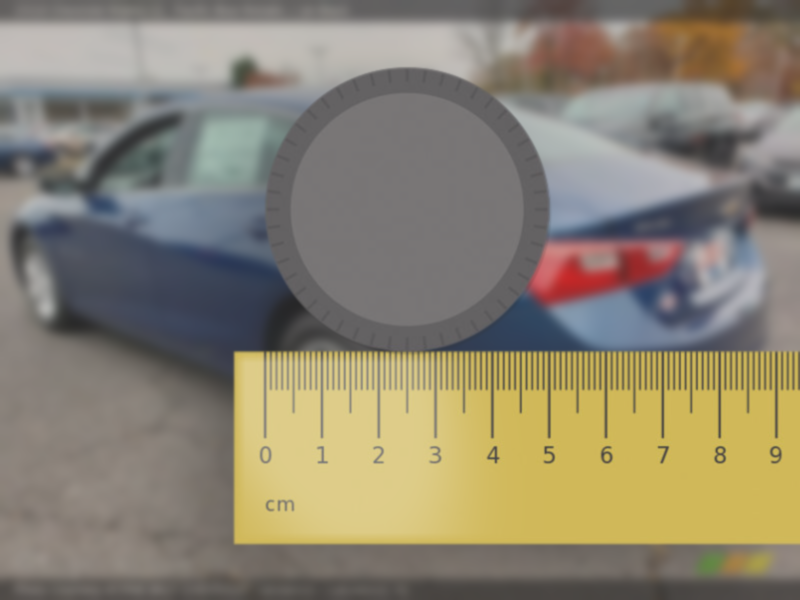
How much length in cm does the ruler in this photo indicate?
5 cm
